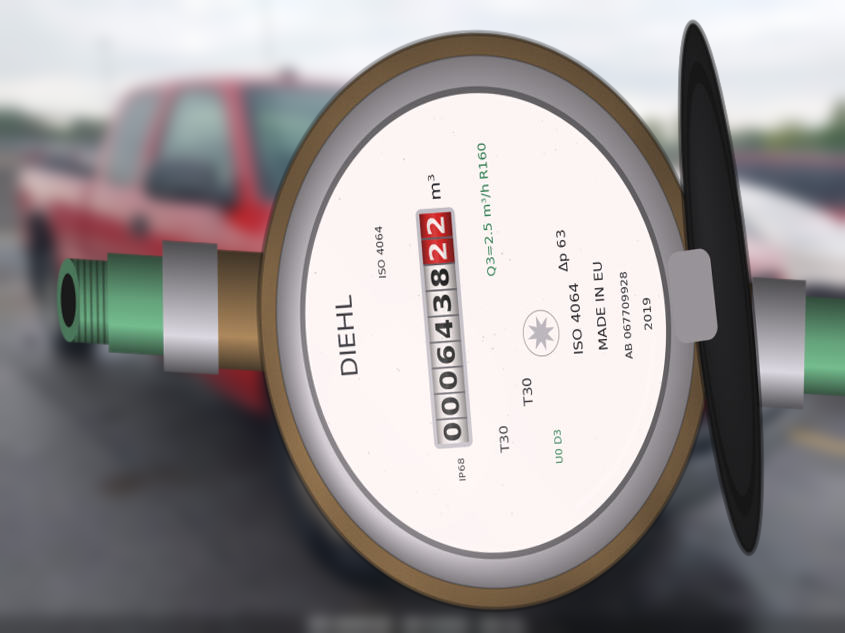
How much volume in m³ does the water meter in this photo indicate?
6438.22 m³
